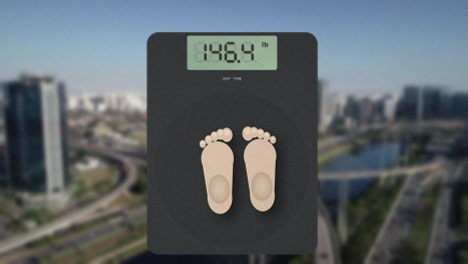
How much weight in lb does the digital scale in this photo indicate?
146.4 lb
